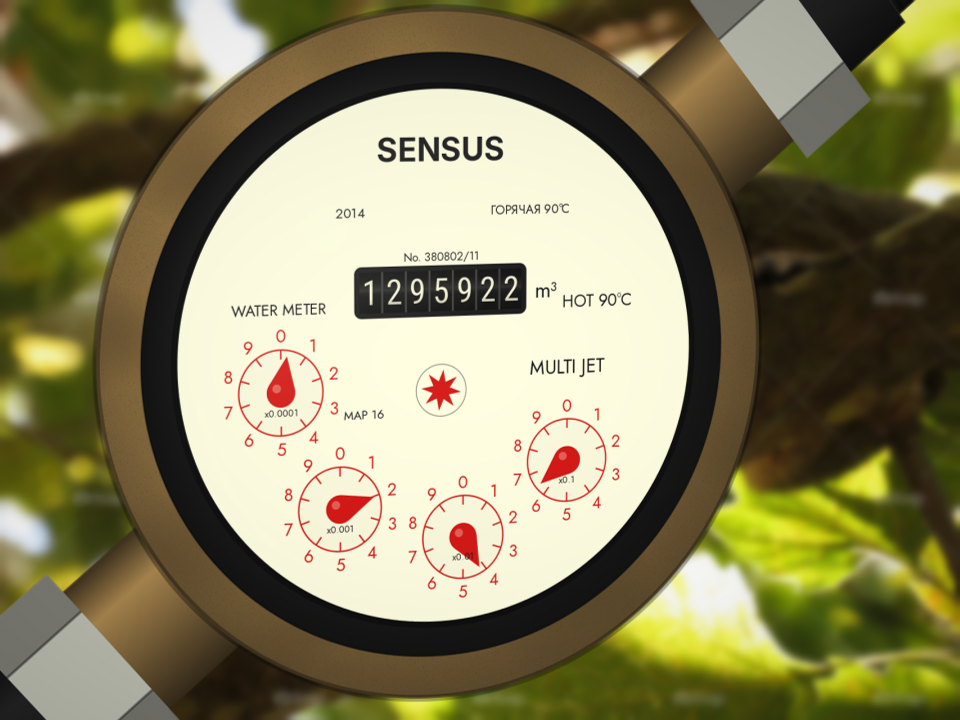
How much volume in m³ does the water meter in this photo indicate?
1295922.6420 m³
